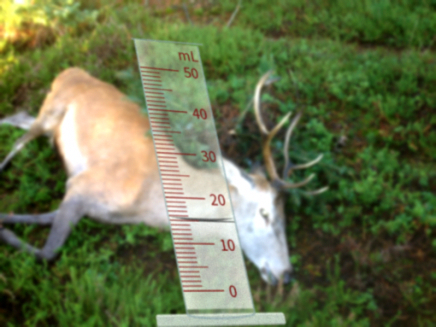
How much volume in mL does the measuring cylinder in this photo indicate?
15 mL
